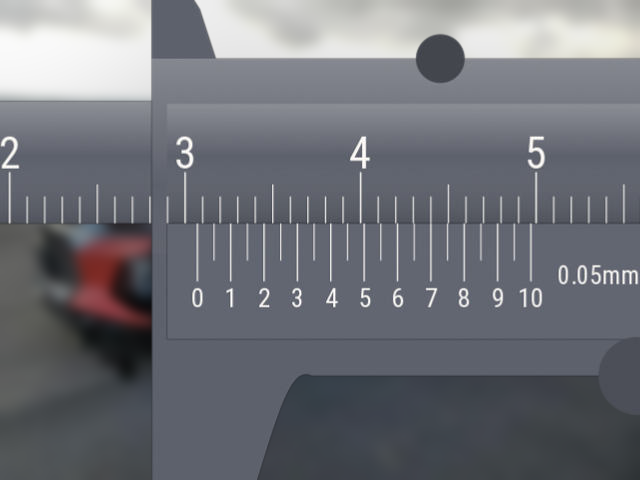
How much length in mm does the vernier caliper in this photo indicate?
30.7 mm
